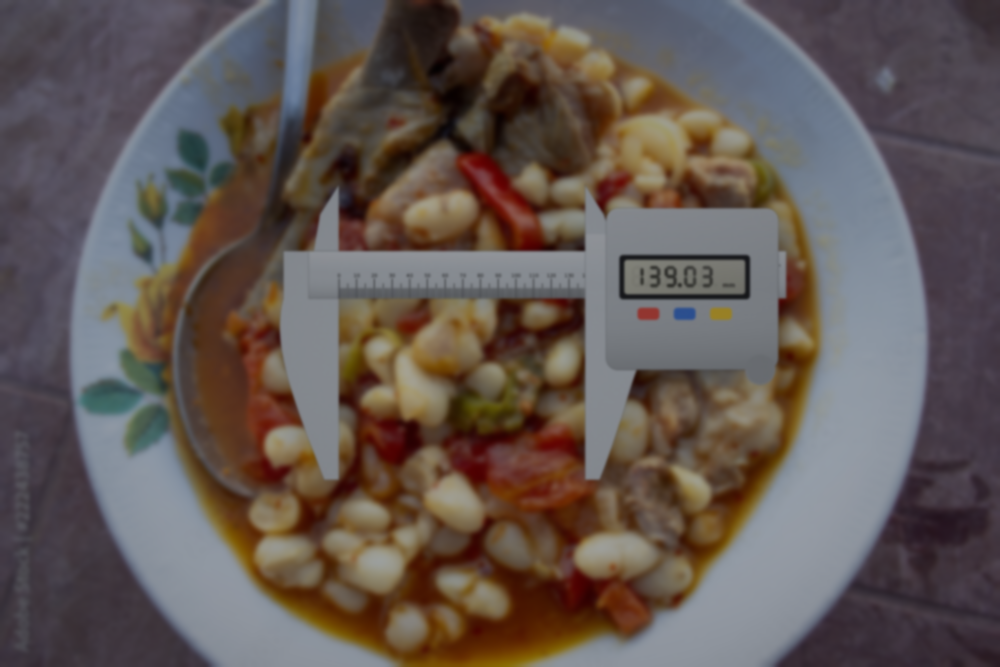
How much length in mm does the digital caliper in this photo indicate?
139.03 mm
